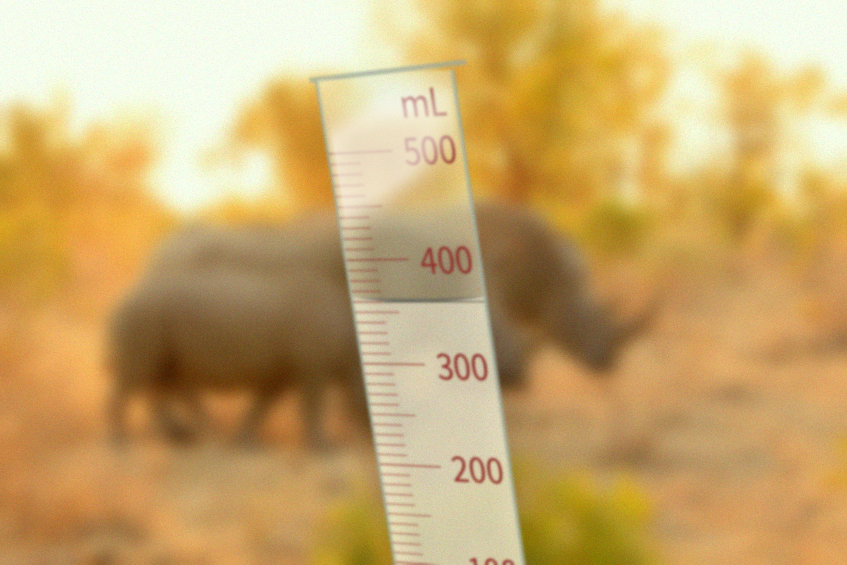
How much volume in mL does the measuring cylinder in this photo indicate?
360 mL
